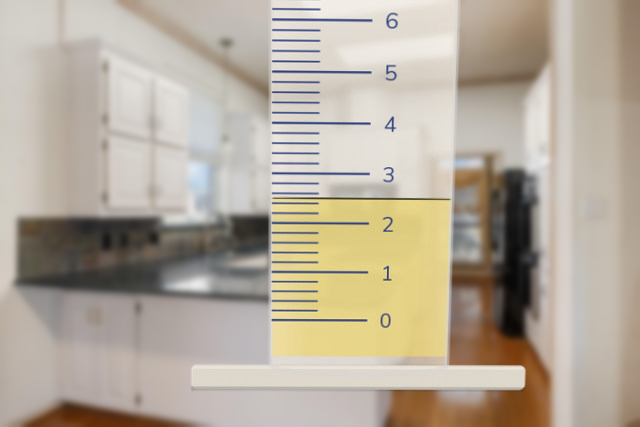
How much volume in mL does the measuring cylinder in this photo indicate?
2.5 mL
